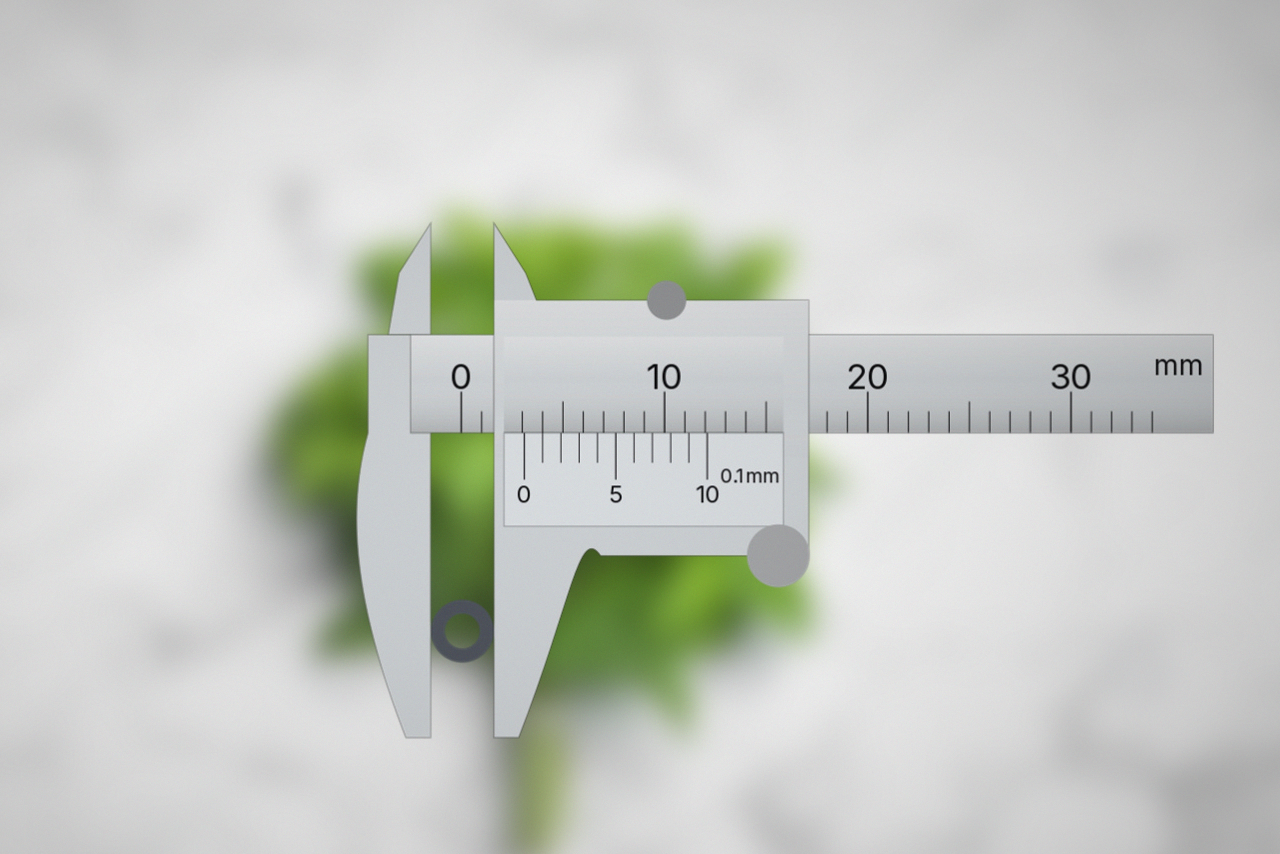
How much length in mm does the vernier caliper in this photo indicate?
3.1 mm
